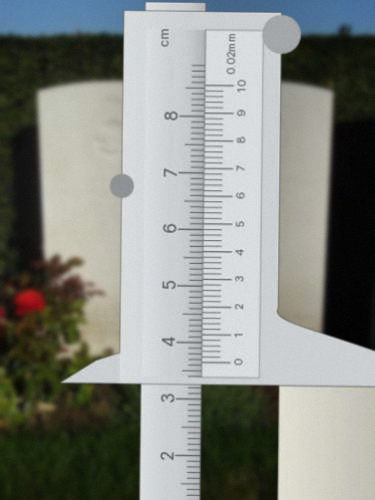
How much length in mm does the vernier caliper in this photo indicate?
36.5 mm
